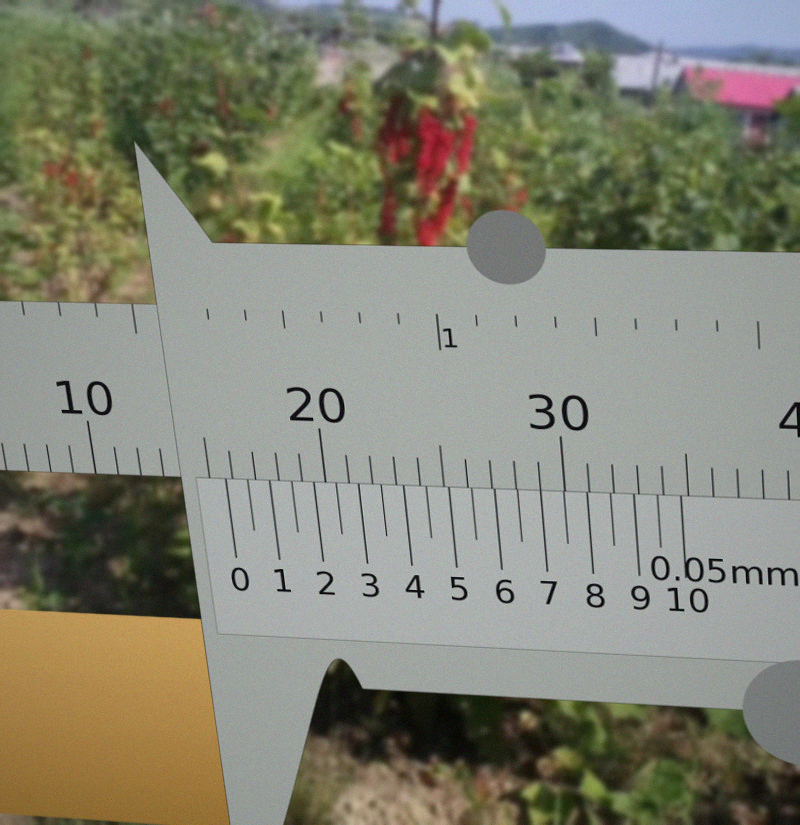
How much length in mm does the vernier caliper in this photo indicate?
15.70 mm
